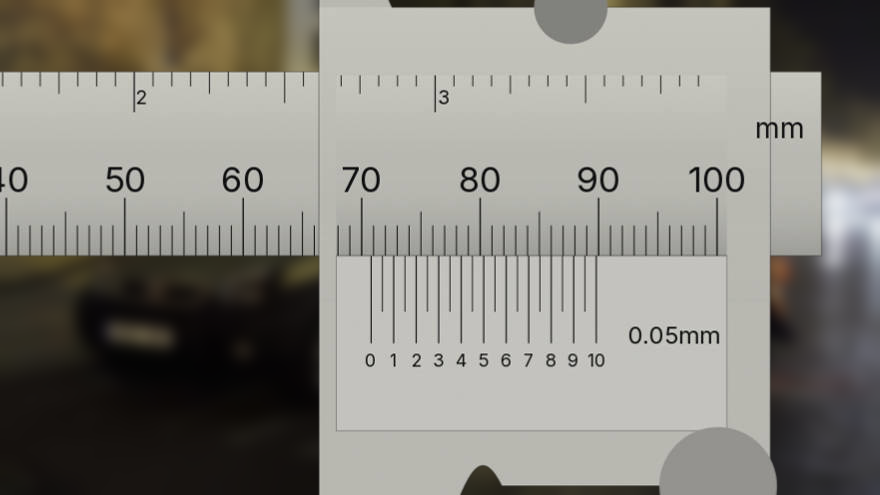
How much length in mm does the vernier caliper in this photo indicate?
70.8 mm
